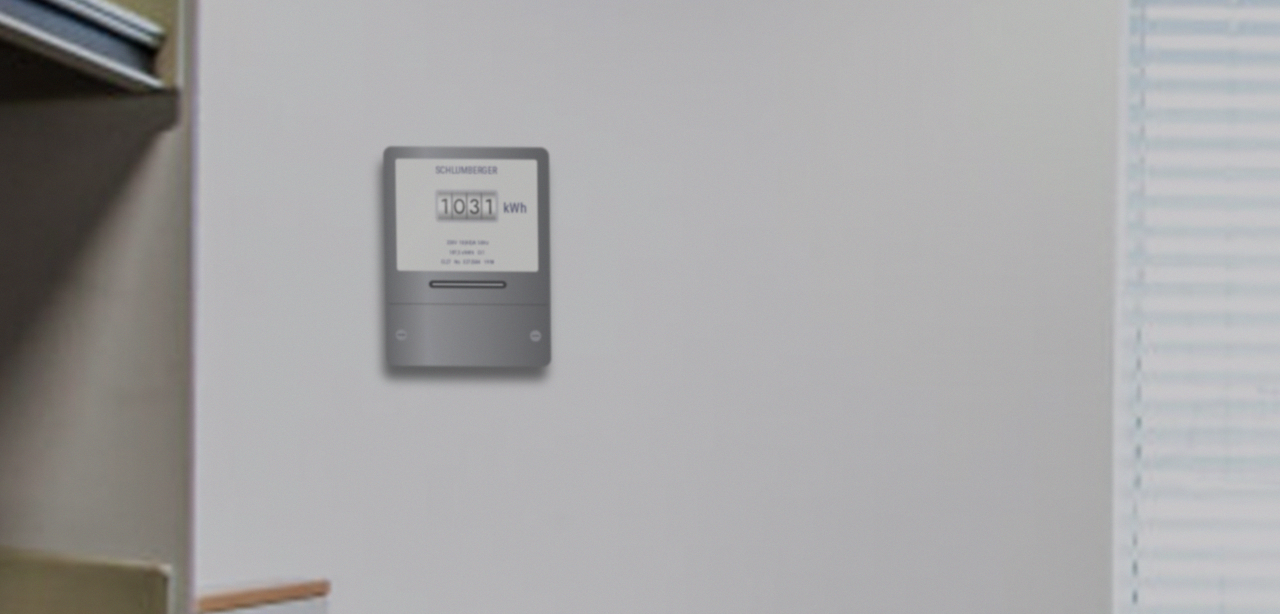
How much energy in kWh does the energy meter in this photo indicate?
1031 kWh
